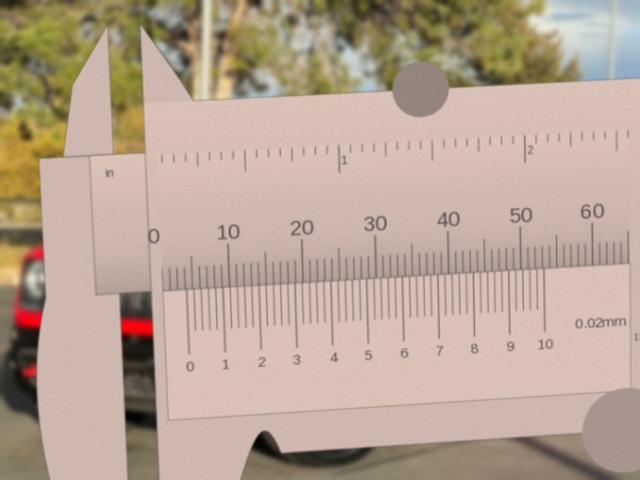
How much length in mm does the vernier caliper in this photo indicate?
4.2 mm
